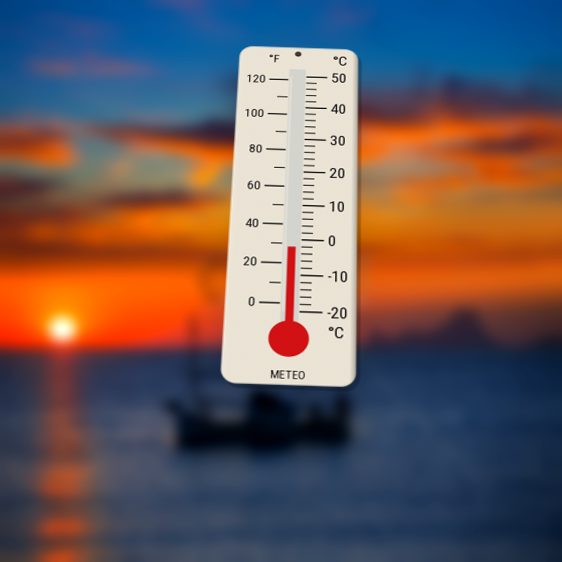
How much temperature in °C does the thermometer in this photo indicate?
-2 °C
